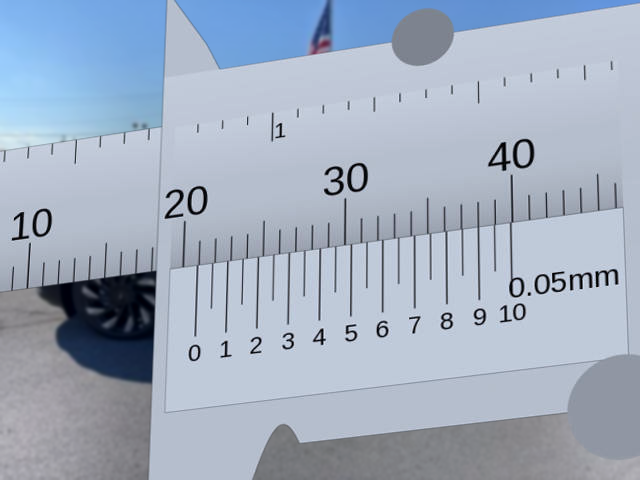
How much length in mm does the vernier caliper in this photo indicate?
20.9 mm
